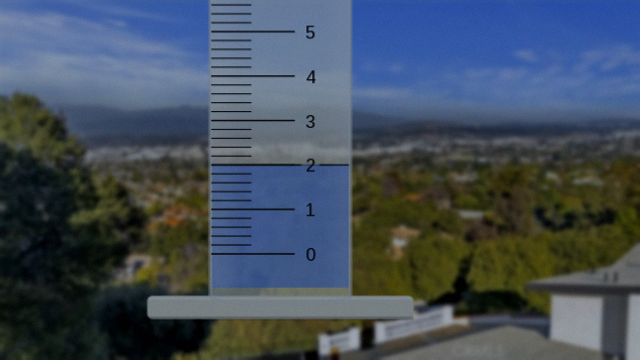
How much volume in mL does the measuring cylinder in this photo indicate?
2 mL
